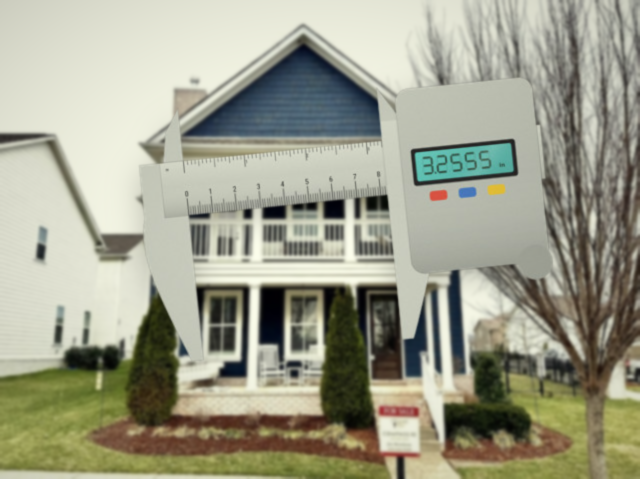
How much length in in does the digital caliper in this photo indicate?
3.2555 in
